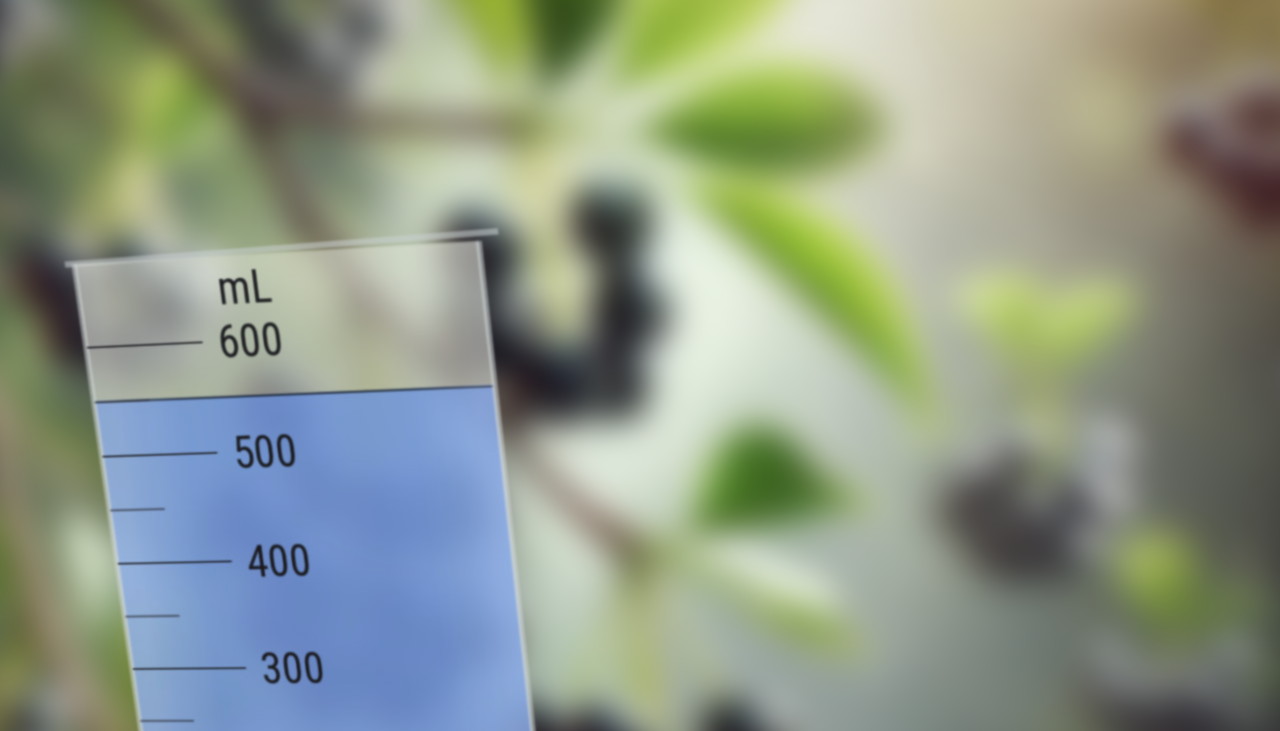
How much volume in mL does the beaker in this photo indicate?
550 mL
